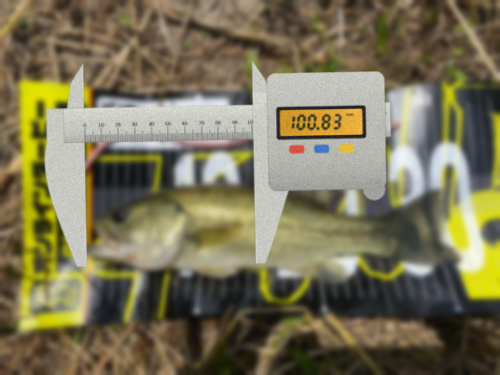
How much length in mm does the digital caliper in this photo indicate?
100.83 mm
